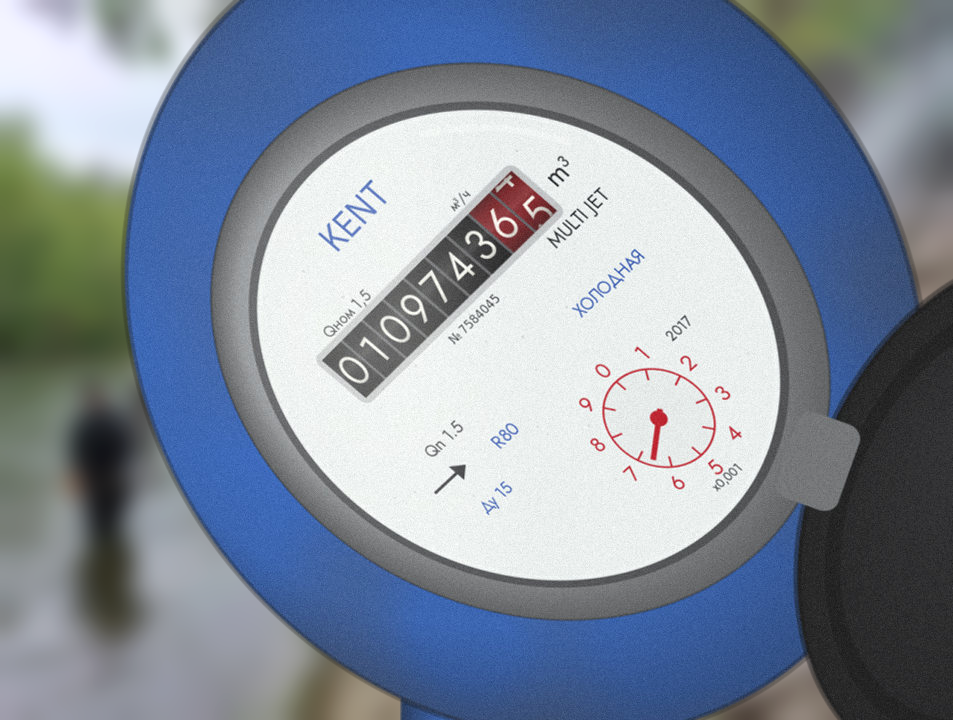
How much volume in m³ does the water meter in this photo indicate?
109743.646 m³
